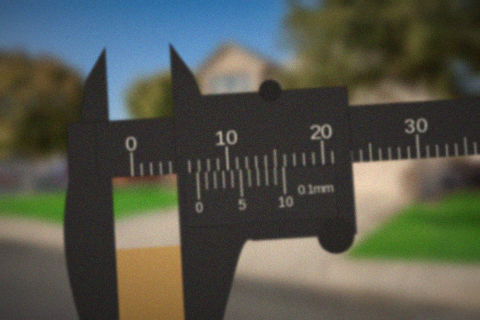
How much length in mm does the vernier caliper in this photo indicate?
6.8 mm
